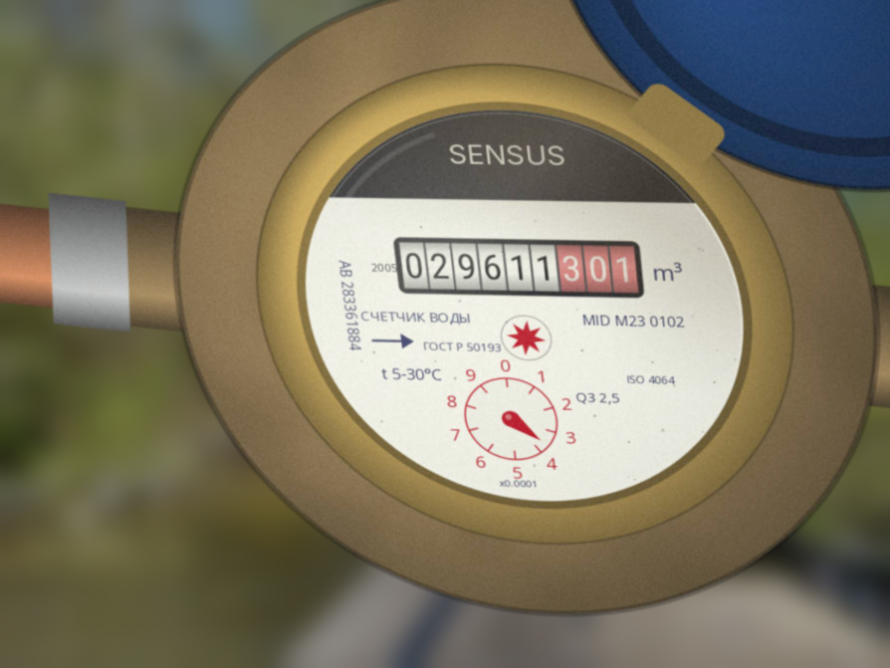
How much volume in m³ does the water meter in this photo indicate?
29611.3013 m³
